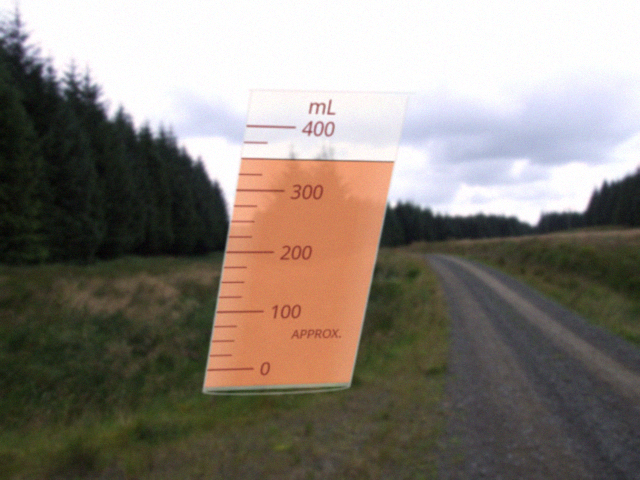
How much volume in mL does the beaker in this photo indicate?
350 mL
